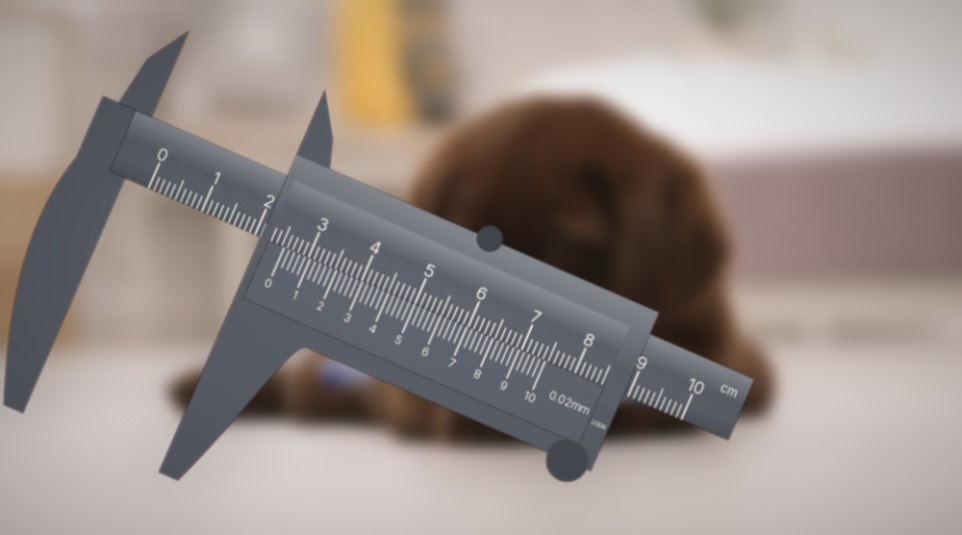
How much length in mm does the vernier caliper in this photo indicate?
25.5 mm
